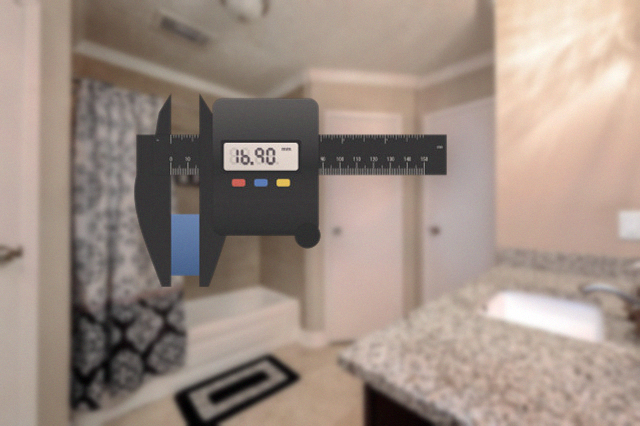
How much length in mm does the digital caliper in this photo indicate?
16.90 mm
